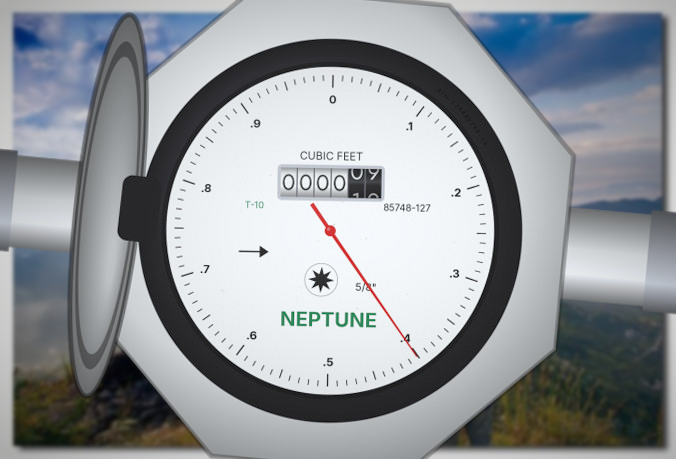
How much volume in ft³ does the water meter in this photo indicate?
9.40 ft³
